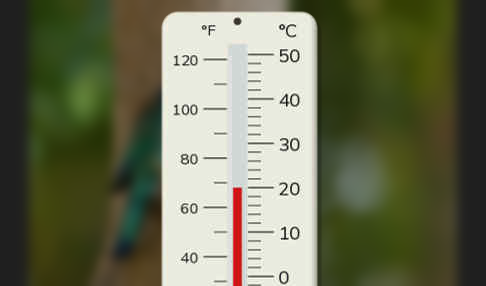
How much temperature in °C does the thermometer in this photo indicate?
20 °C
